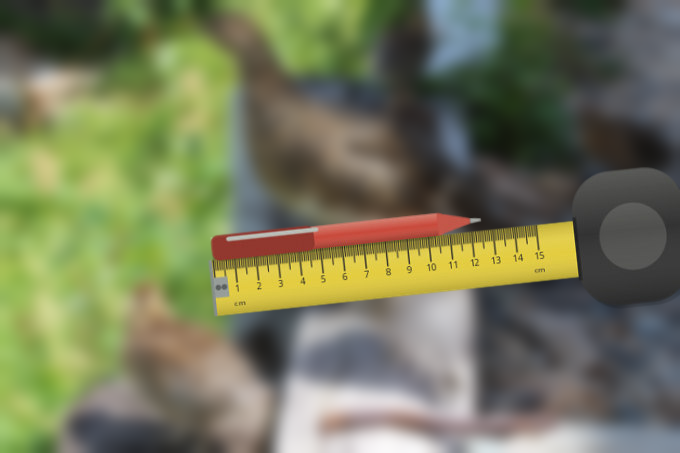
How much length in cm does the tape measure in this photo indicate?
12.5 cm
